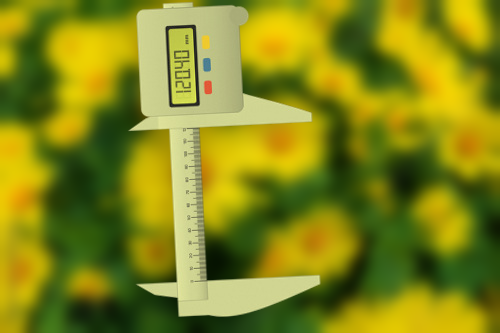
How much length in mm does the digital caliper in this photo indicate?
120.40 mm
